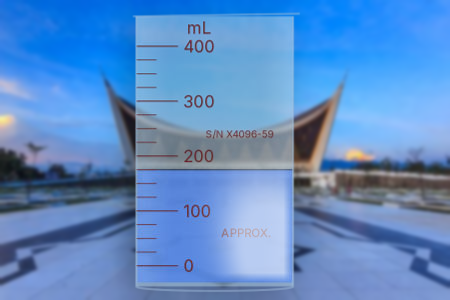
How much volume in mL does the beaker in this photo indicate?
175 mL
